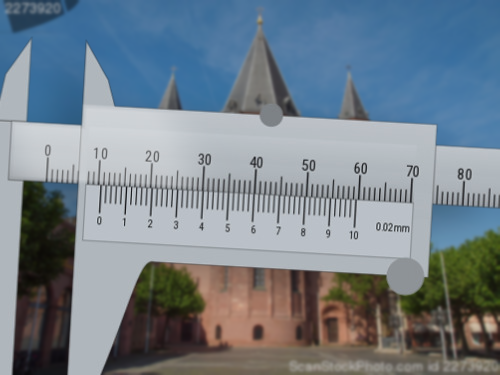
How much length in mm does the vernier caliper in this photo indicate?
10.5 mm
